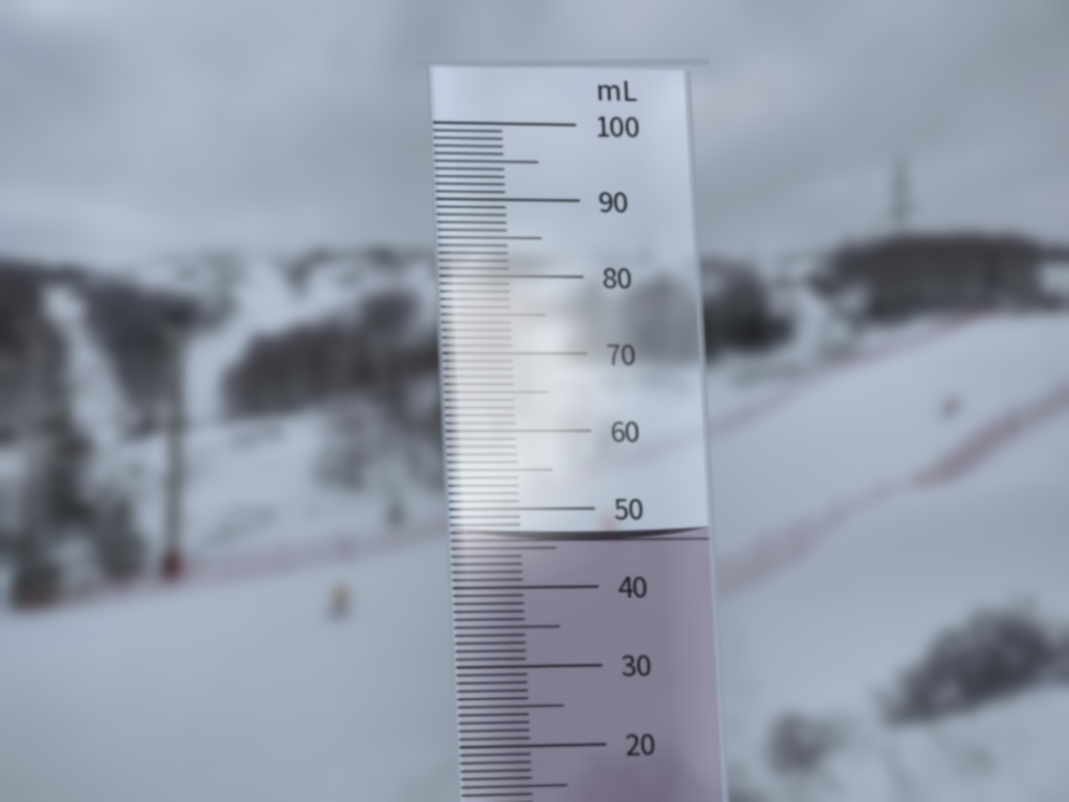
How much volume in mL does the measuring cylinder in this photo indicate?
46 mL
